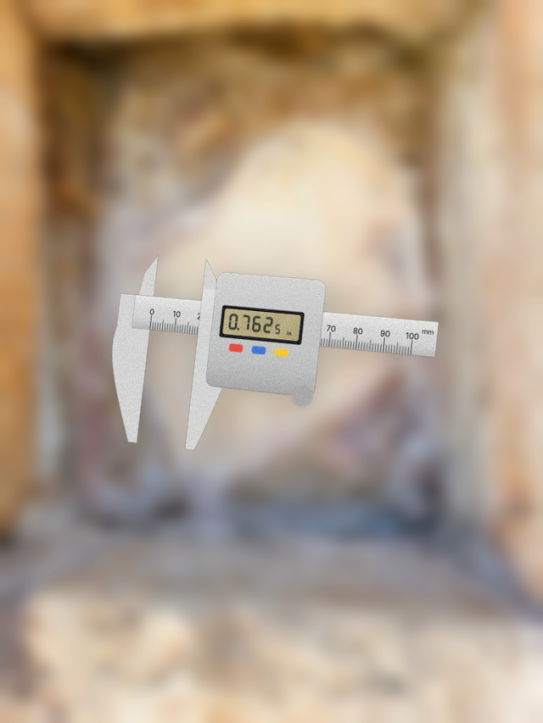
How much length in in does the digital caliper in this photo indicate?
0.7625 in
